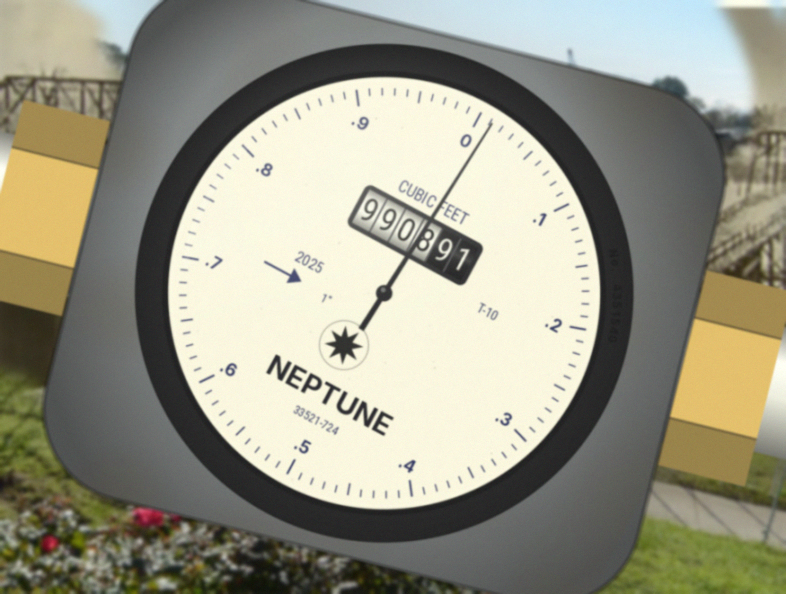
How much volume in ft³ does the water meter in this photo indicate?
990891.01 ft³
